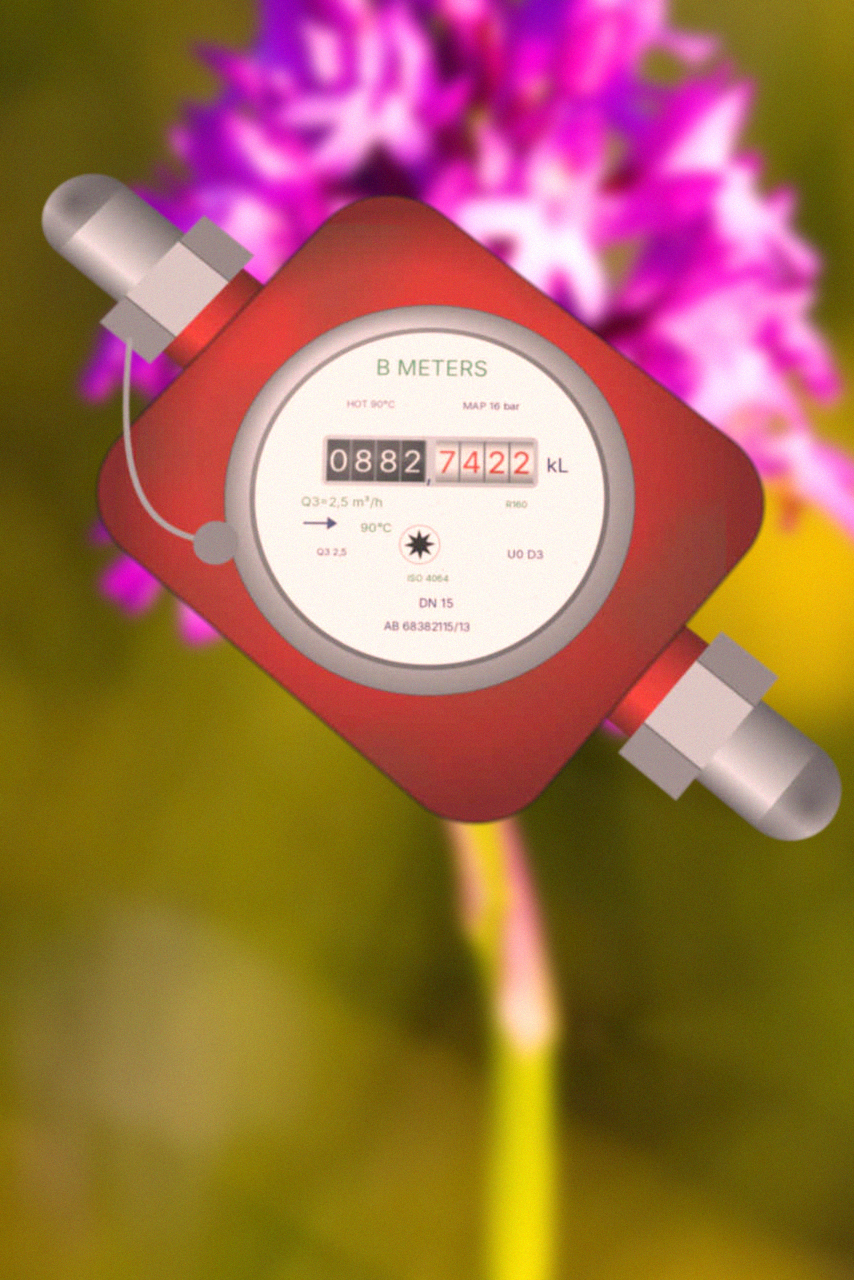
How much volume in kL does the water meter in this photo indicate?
882.7422 kL
